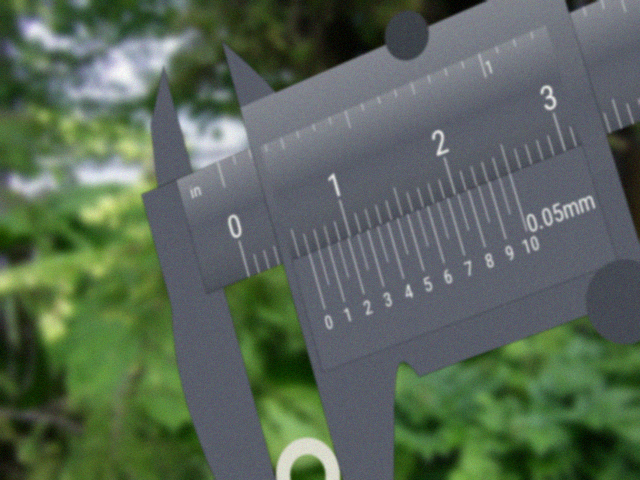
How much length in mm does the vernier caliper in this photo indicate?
6.0 mm
